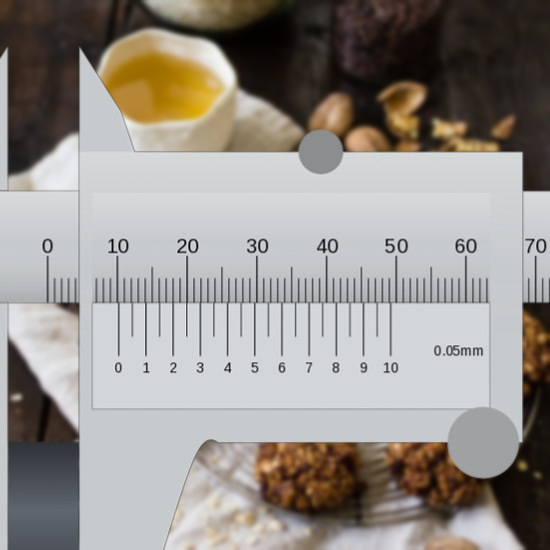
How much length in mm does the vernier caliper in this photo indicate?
10.2 mm
